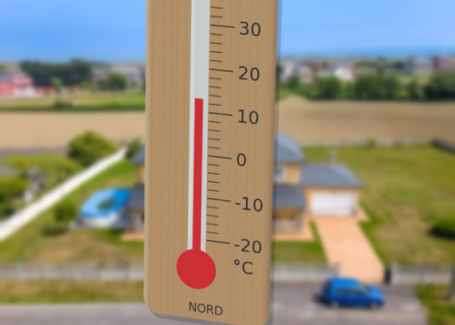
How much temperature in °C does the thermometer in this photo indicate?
13 °C
